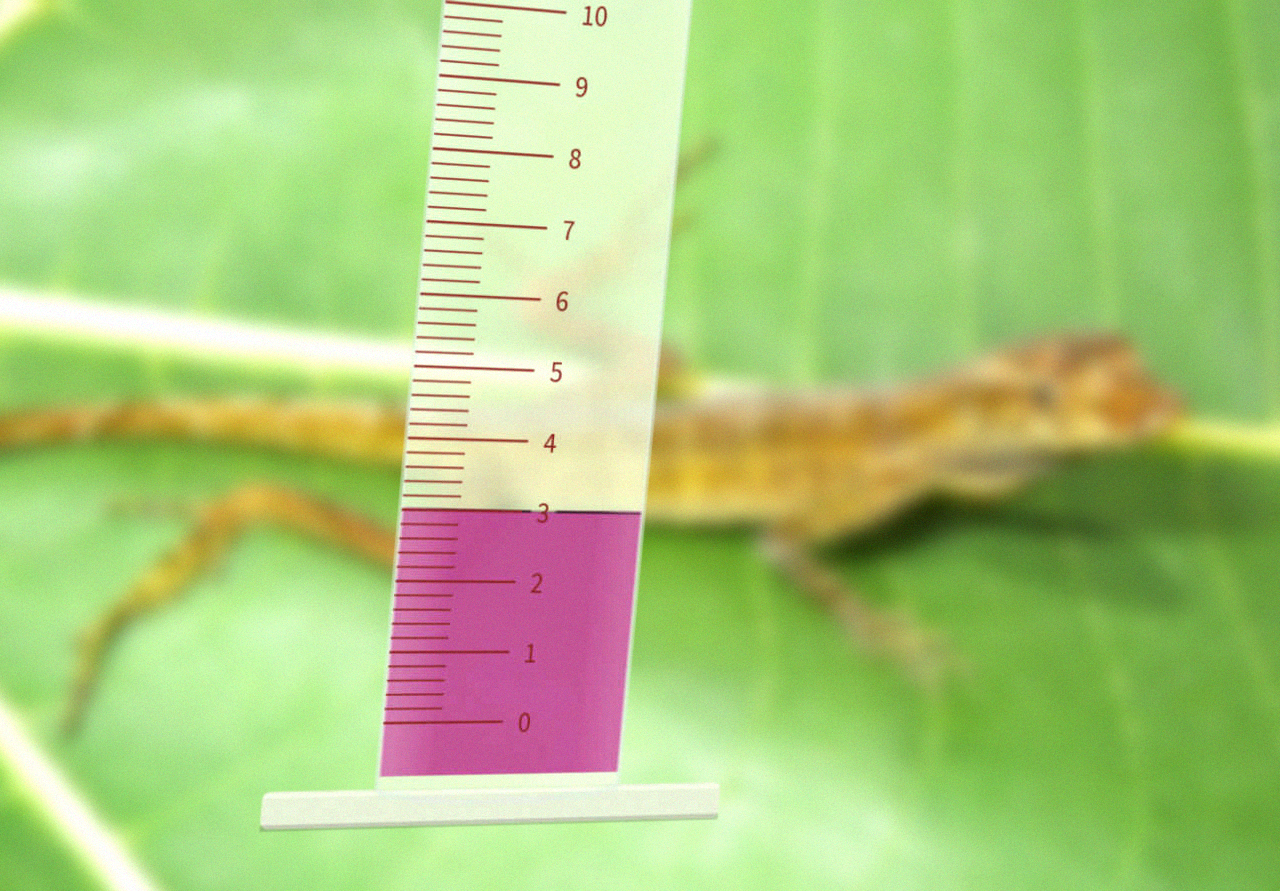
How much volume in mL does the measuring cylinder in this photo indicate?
3 mL
